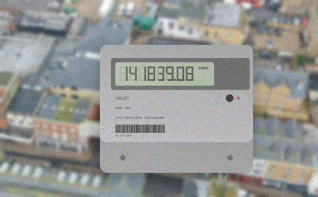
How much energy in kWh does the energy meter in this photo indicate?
141839.08 kWh
